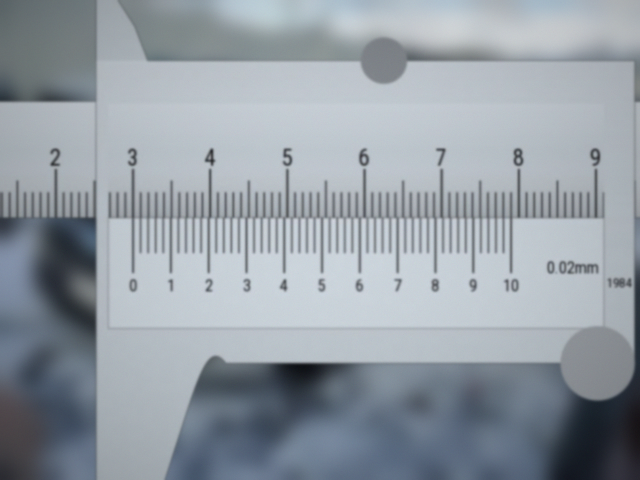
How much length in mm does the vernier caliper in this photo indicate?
30.0 mm
